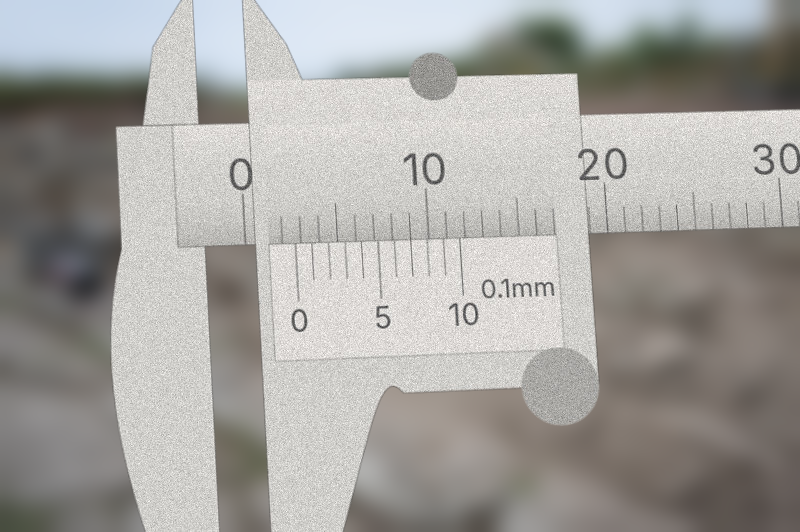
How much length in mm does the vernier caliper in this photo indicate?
2.7 mm
